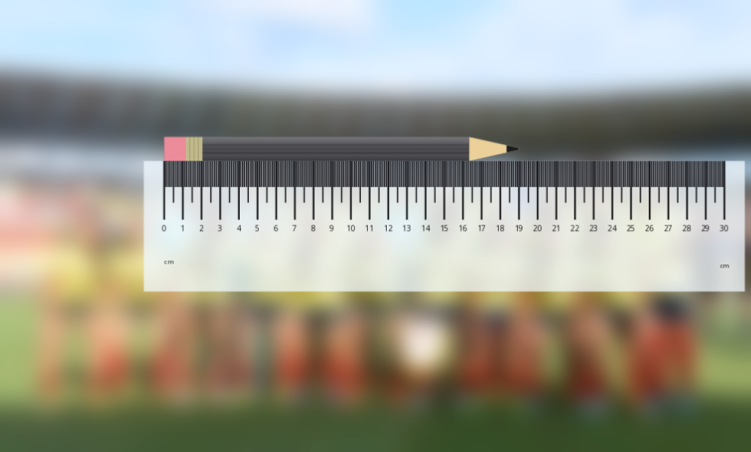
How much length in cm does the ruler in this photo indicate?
19 cm
